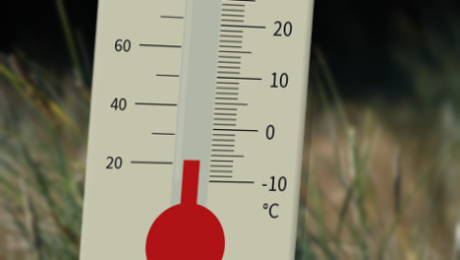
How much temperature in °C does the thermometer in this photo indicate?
-6 °C
